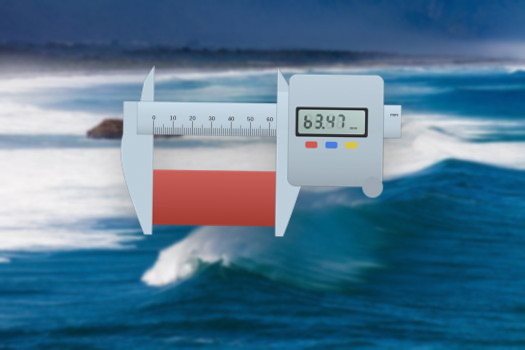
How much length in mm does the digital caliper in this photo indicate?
63.47 mm
